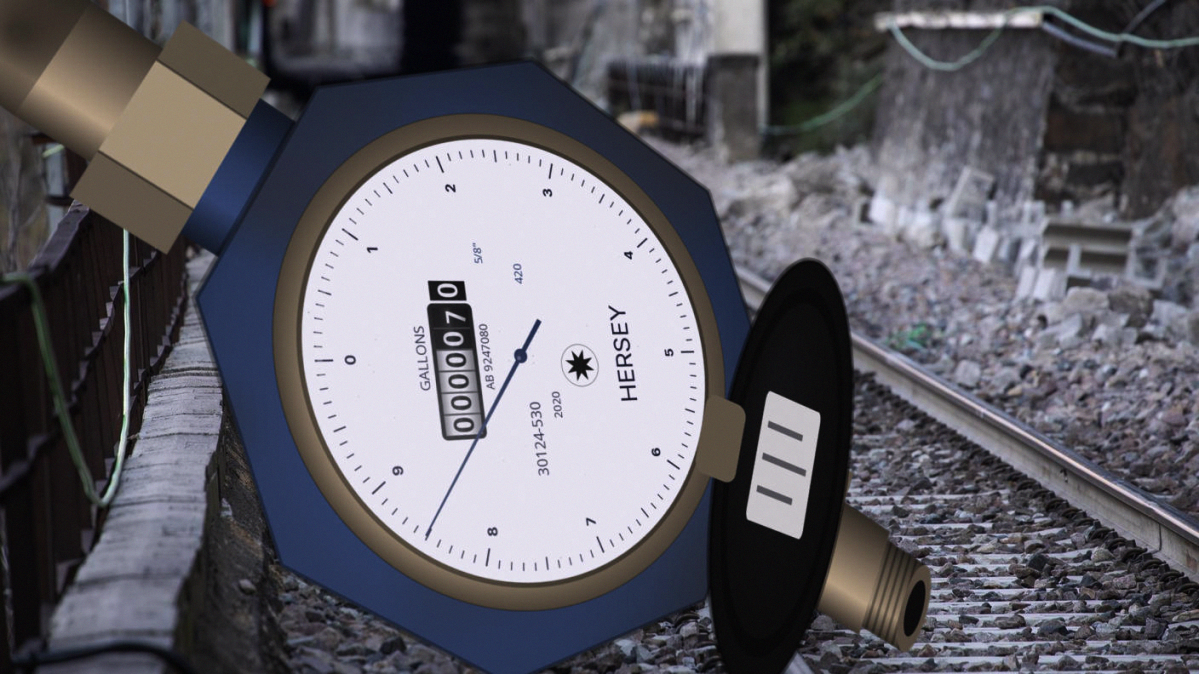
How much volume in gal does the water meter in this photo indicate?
68.5 gal
